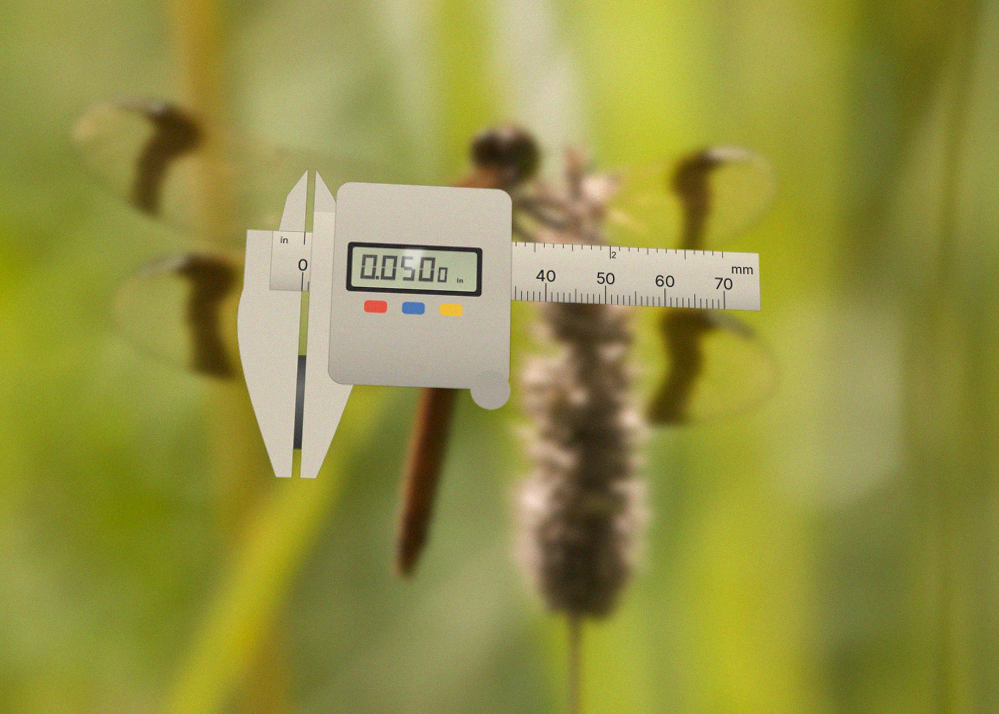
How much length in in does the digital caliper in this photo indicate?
0.0500 in
